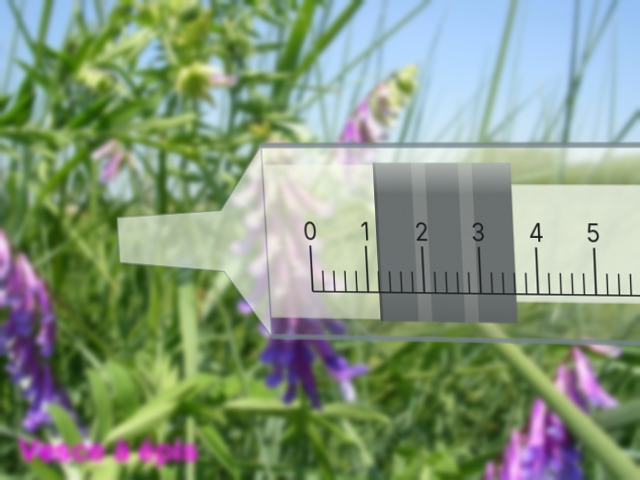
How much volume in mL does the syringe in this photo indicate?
1.2 mL
